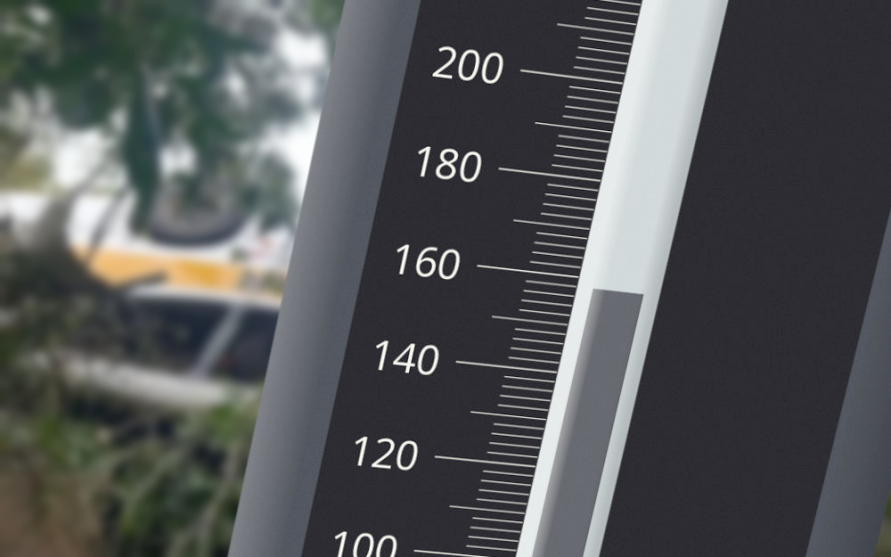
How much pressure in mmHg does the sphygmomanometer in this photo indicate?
158 mmHg
